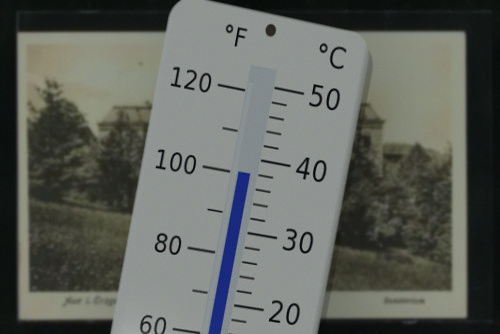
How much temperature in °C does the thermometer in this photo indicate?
38 °C
